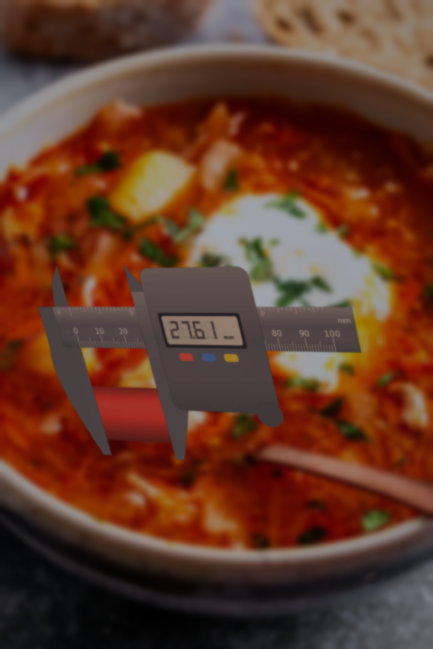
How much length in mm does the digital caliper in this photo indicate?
27.61 mm
